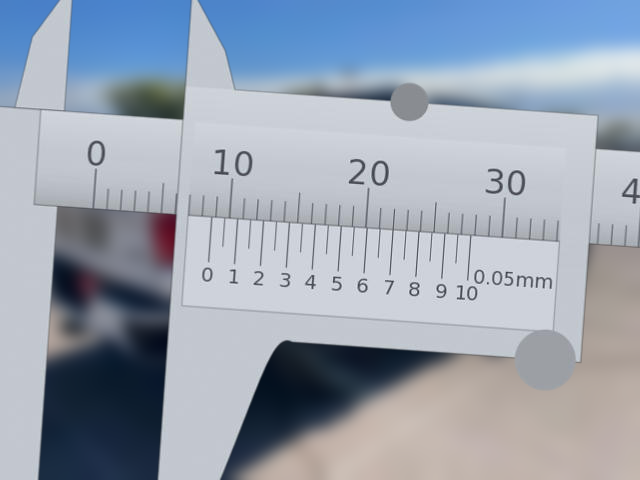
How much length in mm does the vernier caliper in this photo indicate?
8.7 mm
